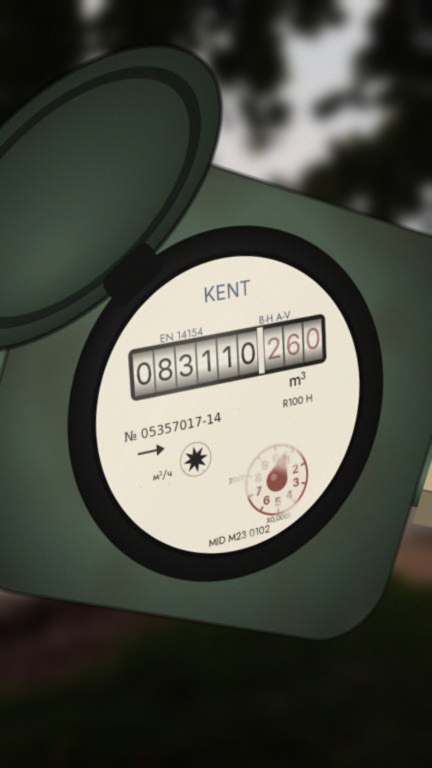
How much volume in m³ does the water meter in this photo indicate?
83110.2600 m³
